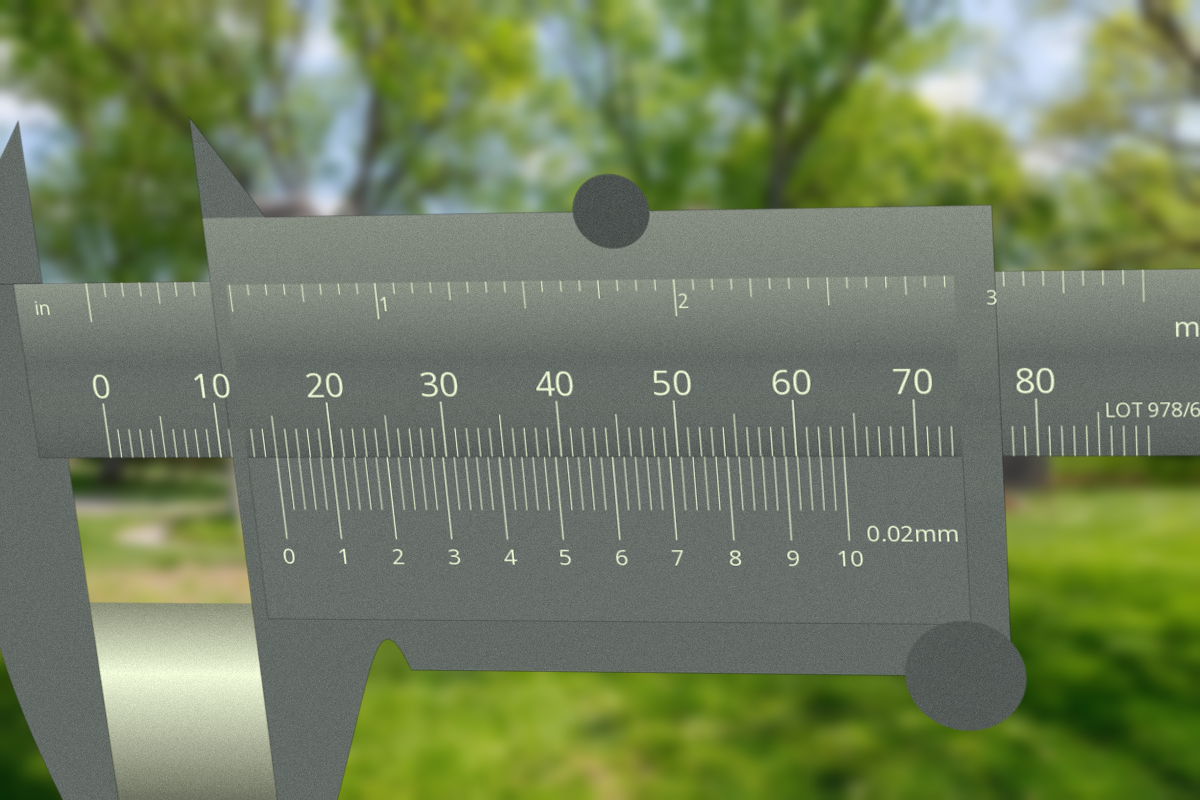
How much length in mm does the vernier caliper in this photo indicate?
15.0 mm
